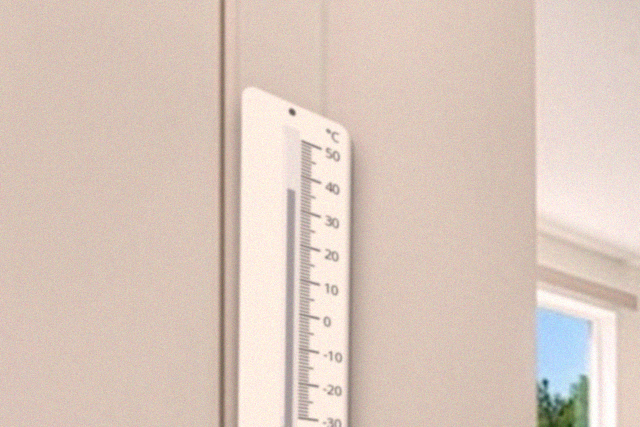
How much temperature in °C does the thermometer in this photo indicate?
35 °C
